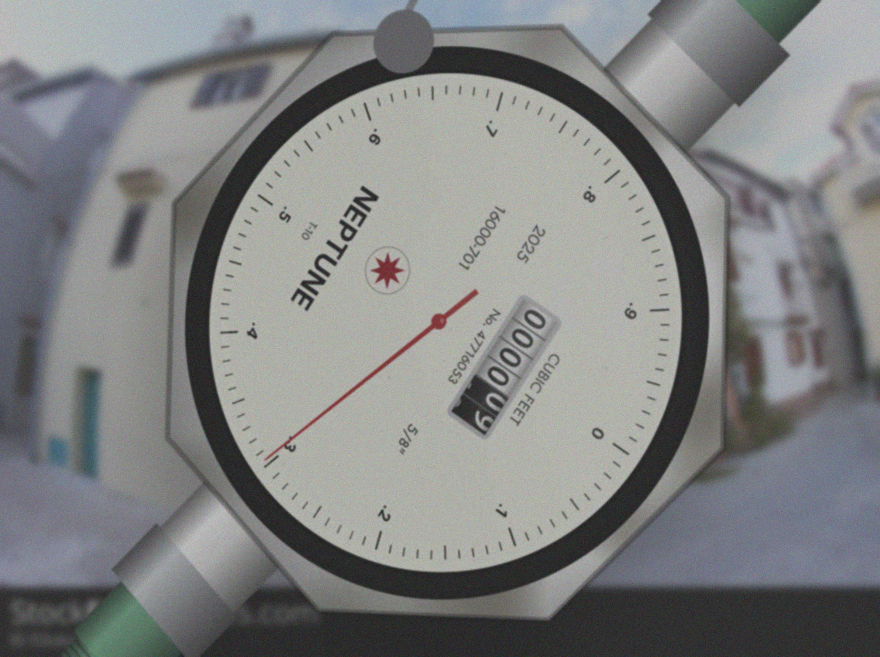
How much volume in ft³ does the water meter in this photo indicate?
9.30 ft³
